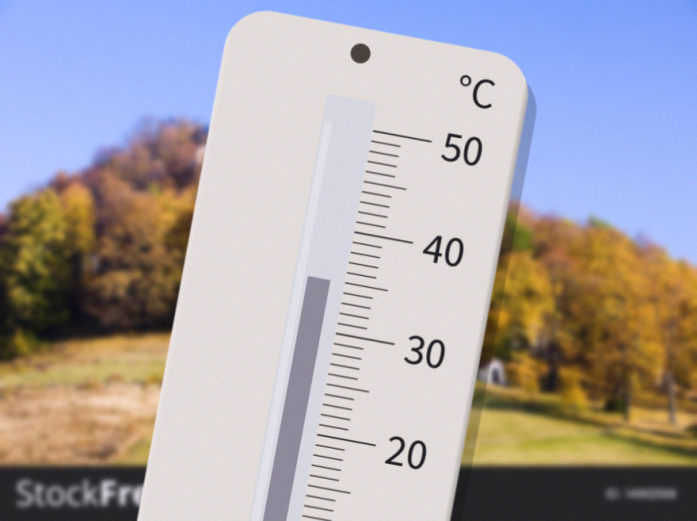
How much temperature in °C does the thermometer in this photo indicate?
35 °C
